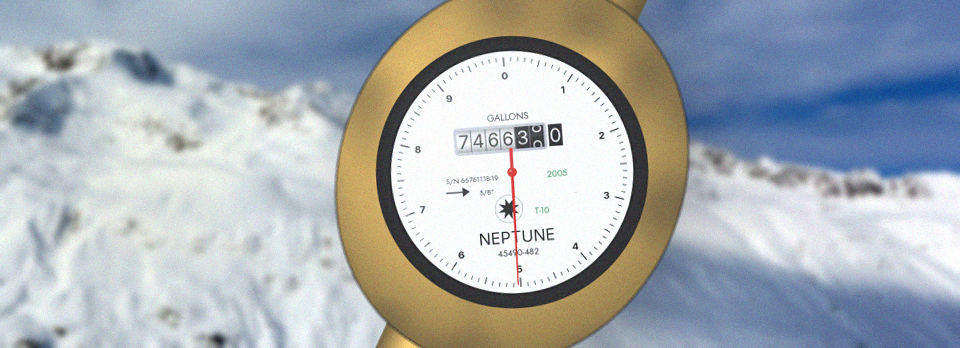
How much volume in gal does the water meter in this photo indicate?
7466385.0 gal
